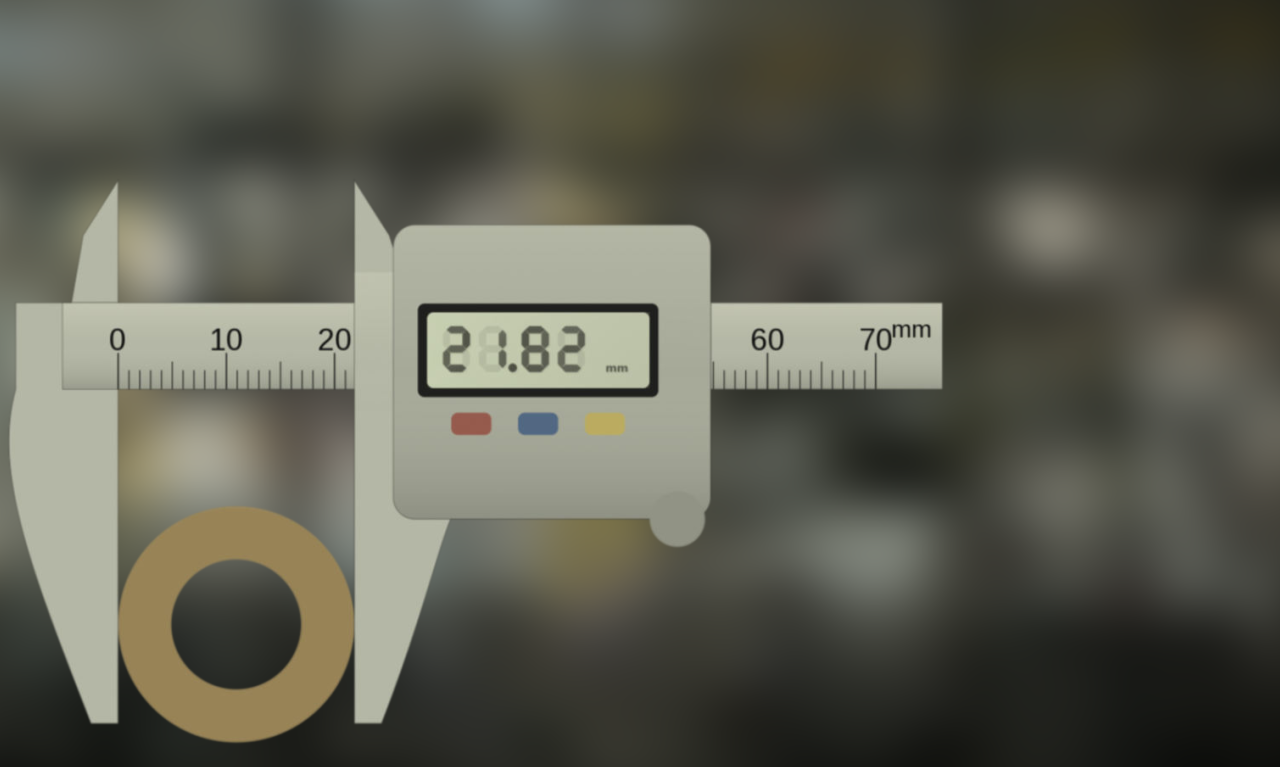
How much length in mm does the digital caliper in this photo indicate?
21.82 mm
